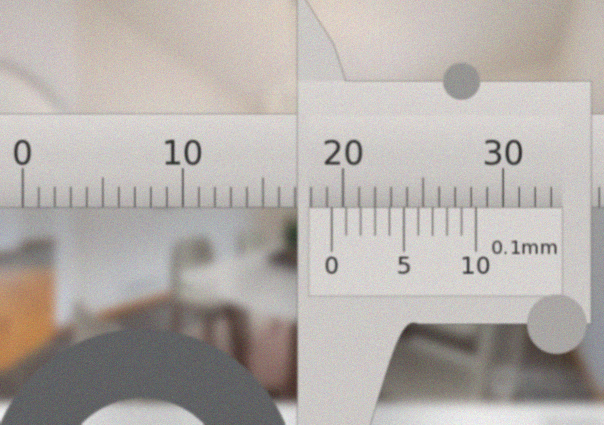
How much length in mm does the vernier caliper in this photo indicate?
19.3 mm
